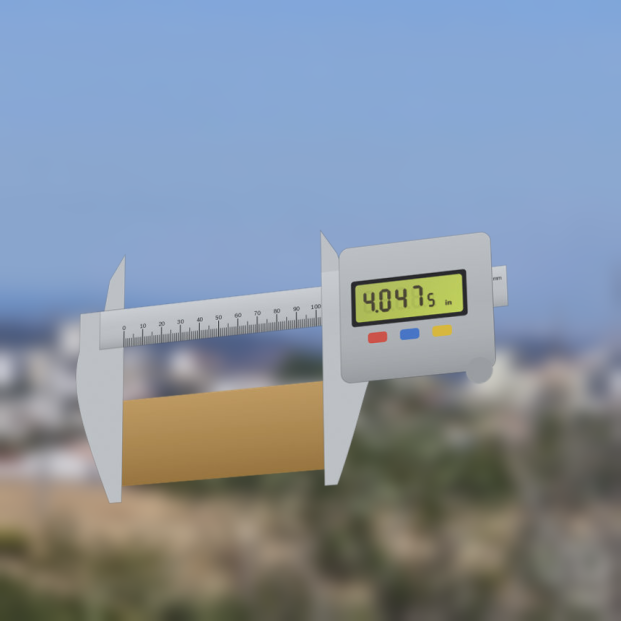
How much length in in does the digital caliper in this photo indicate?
4.0475 in
